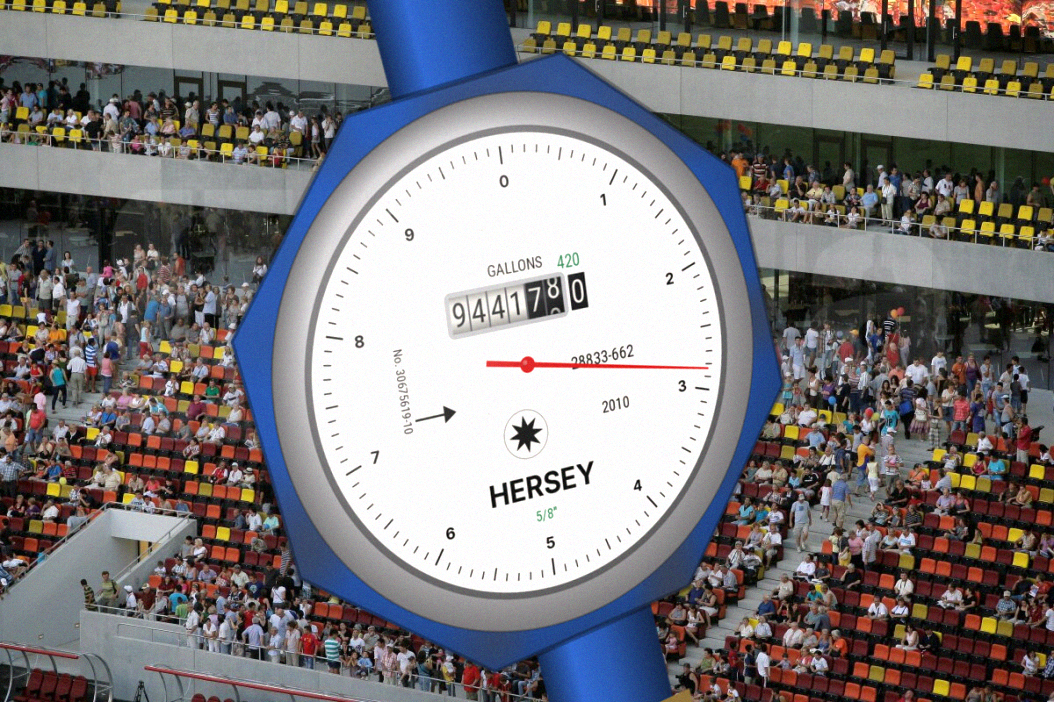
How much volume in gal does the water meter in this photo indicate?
9441782.8 gal
